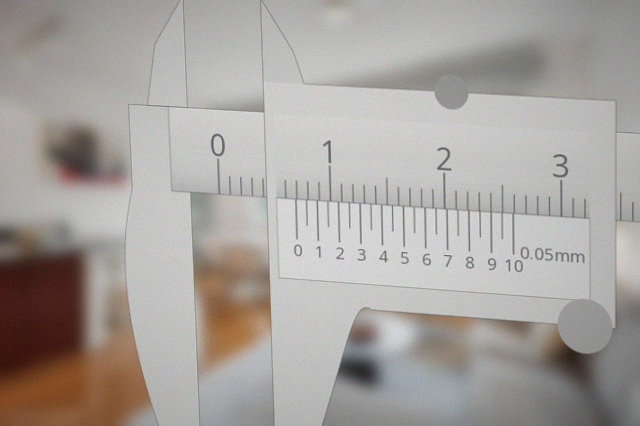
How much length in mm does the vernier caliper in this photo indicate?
6.9 mm
